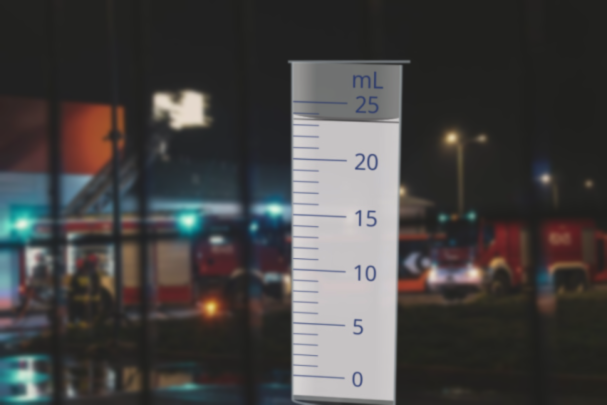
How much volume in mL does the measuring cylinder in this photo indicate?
23.5 mL
